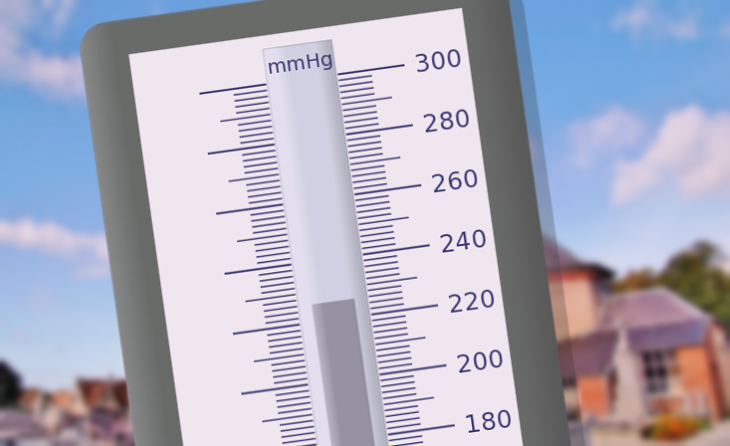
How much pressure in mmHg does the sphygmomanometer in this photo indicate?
226 mmHg
